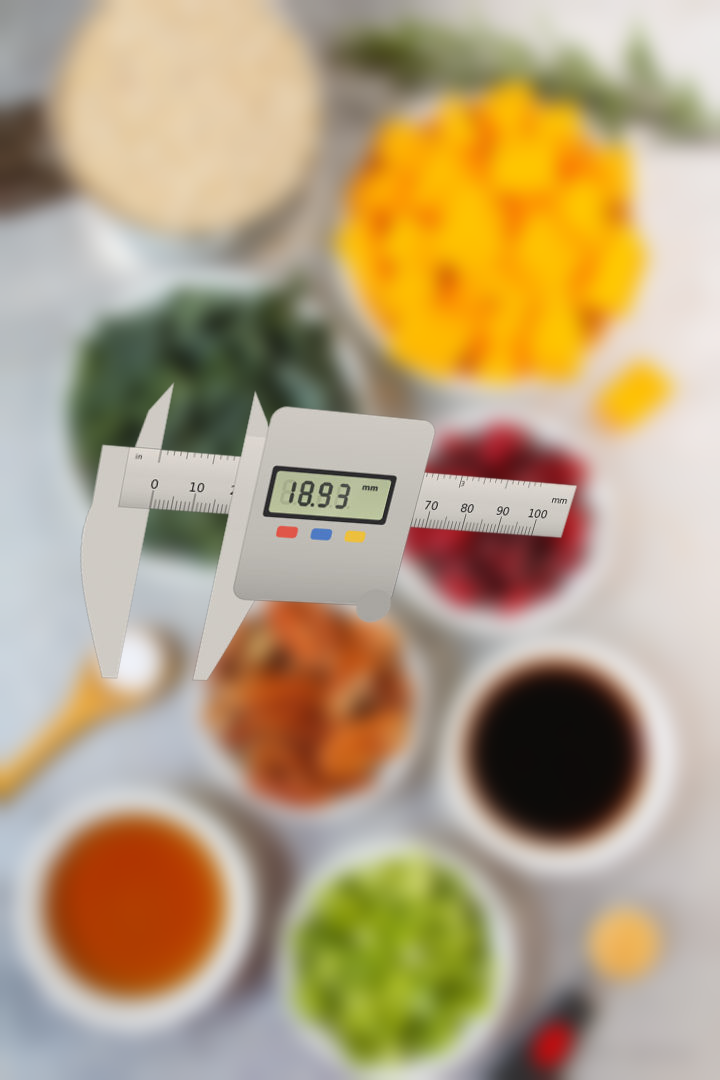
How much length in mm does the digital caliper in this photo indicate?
18.93 mm
